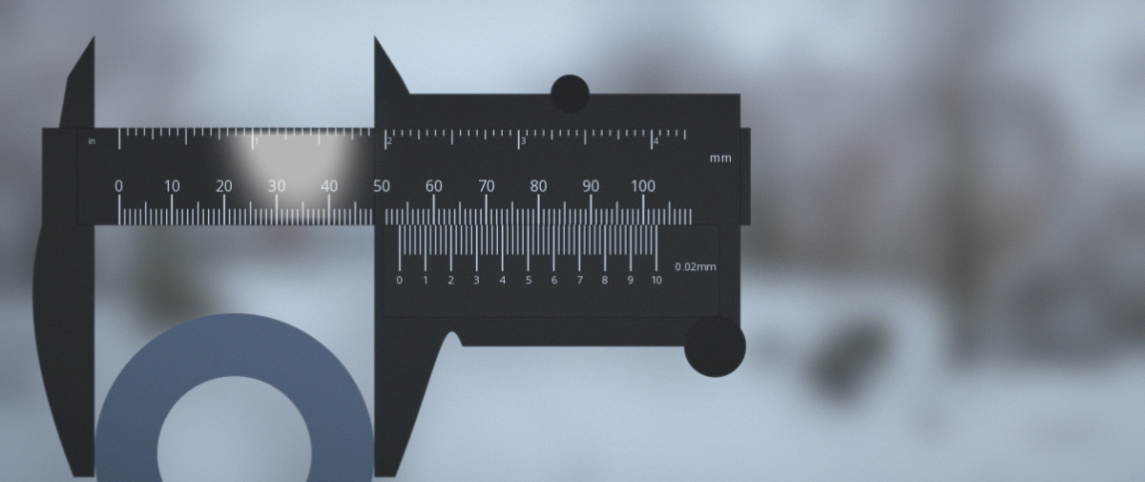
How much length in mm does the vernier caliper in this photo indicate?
53.5 mm
